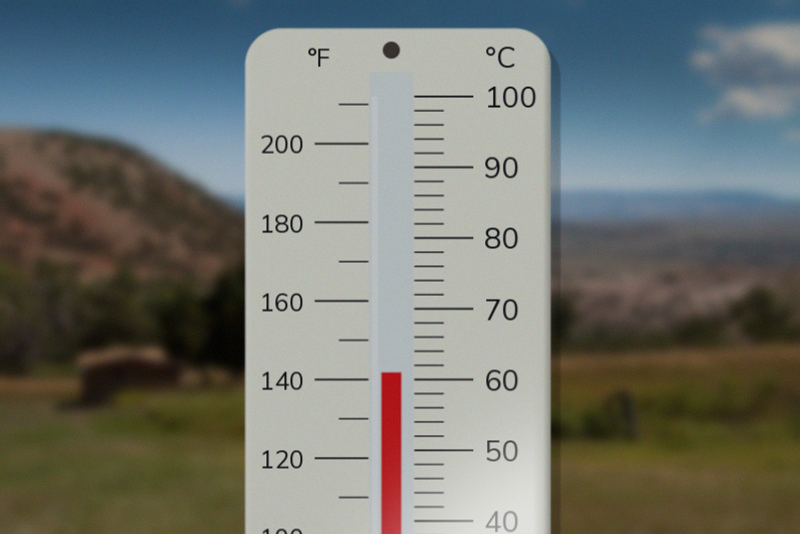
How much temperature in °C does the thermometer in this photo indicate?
61 °C
